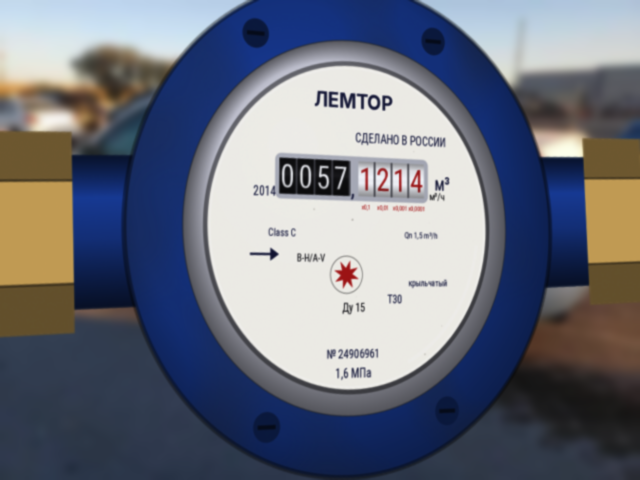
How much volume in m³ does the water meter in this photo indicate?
57.1214 m³
